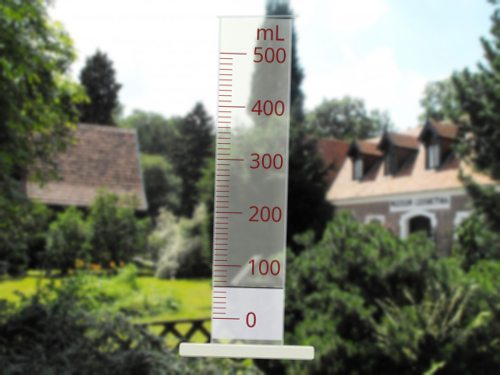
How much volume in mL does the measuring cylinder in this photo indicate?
60 mL
